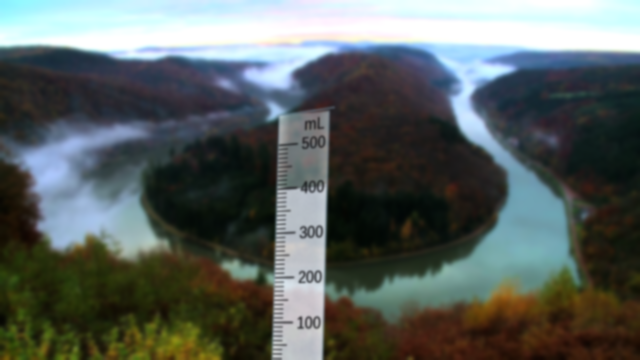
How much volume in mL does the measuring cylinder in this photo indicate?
400 mL
